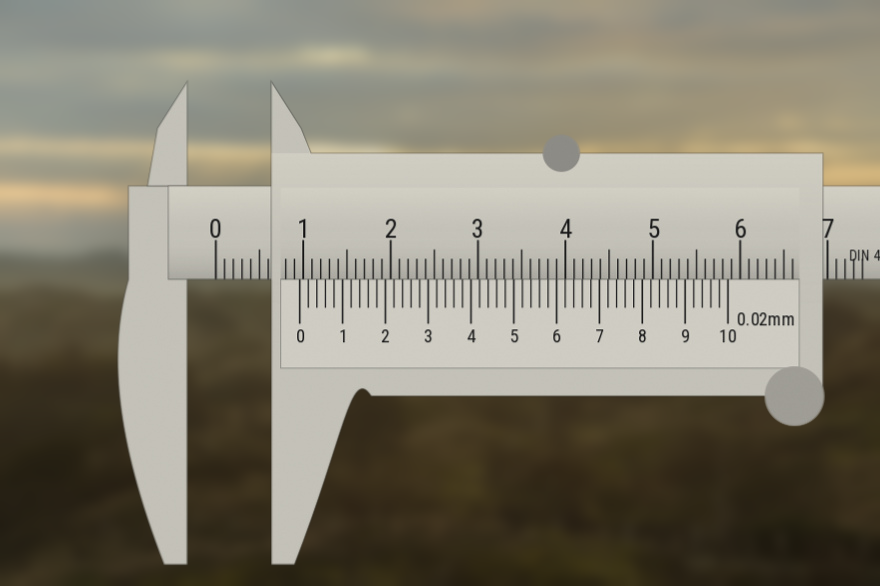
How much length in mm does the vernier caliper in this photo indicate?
9.6 mm
